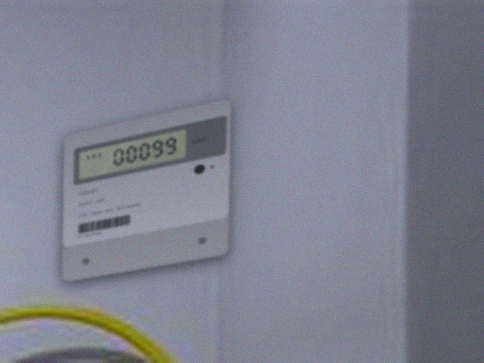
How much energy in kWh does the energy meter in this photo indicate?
99 kWh
